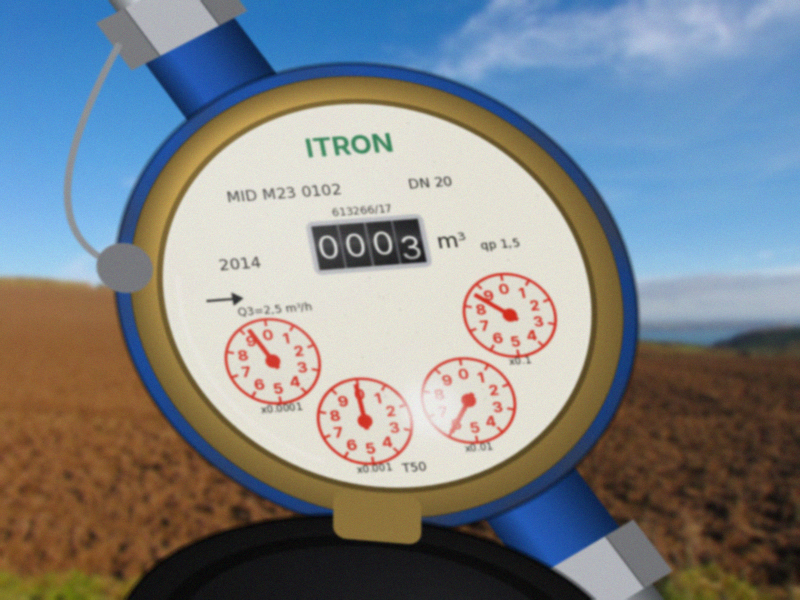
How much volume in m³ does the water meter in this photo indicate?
2.8599 m³
